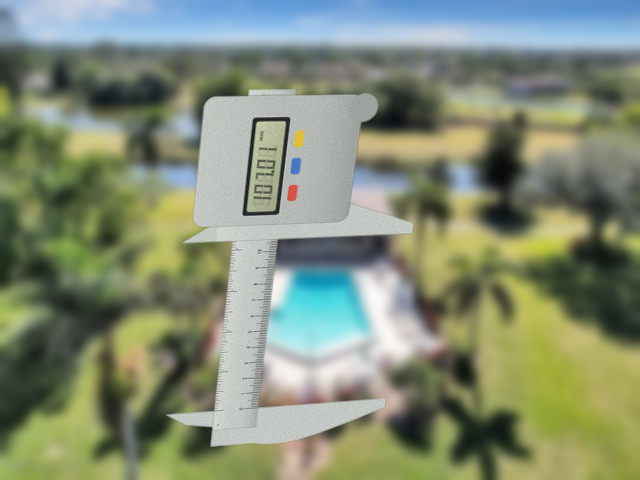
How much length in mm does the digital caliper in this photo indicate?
107.01 mm
